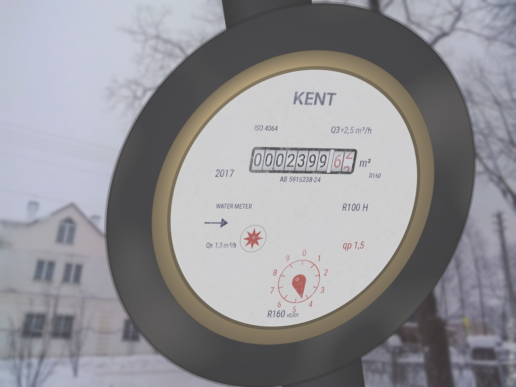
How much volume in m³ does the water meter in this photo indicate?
2399.624 m³
